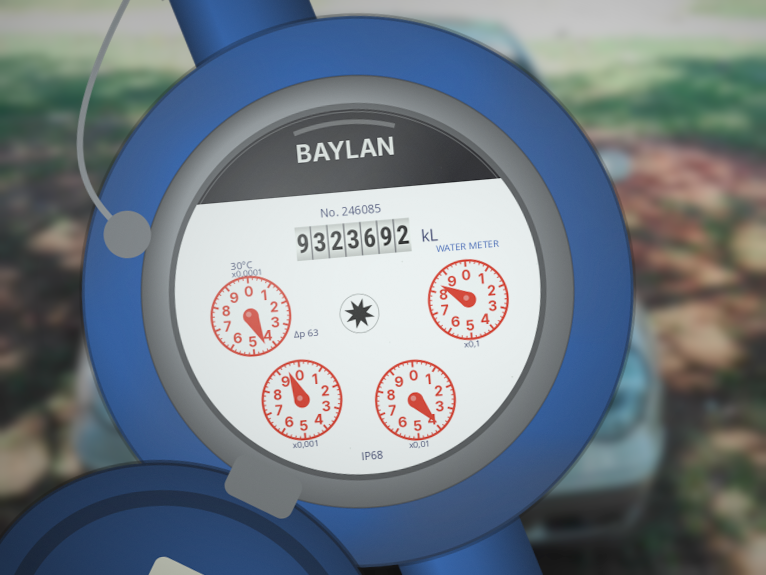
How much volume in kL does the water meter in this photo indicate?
9323692.8394 kL
